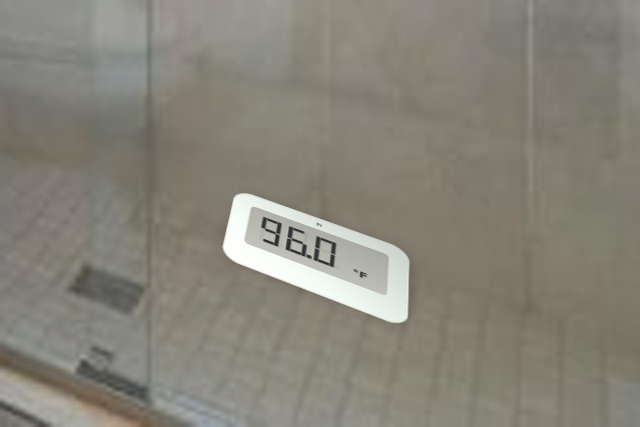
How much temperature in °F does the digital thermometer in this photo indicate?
96.0 °F
